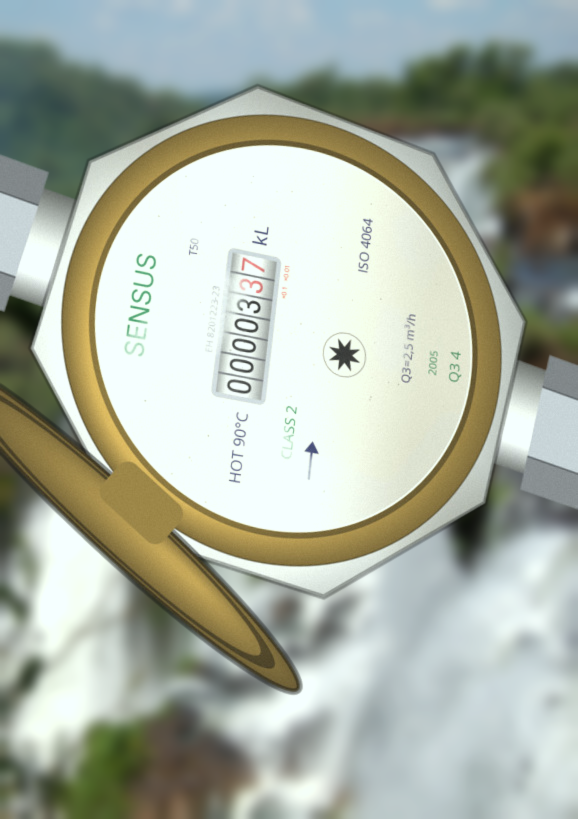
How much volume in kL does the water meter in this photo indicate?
3.37 kL
